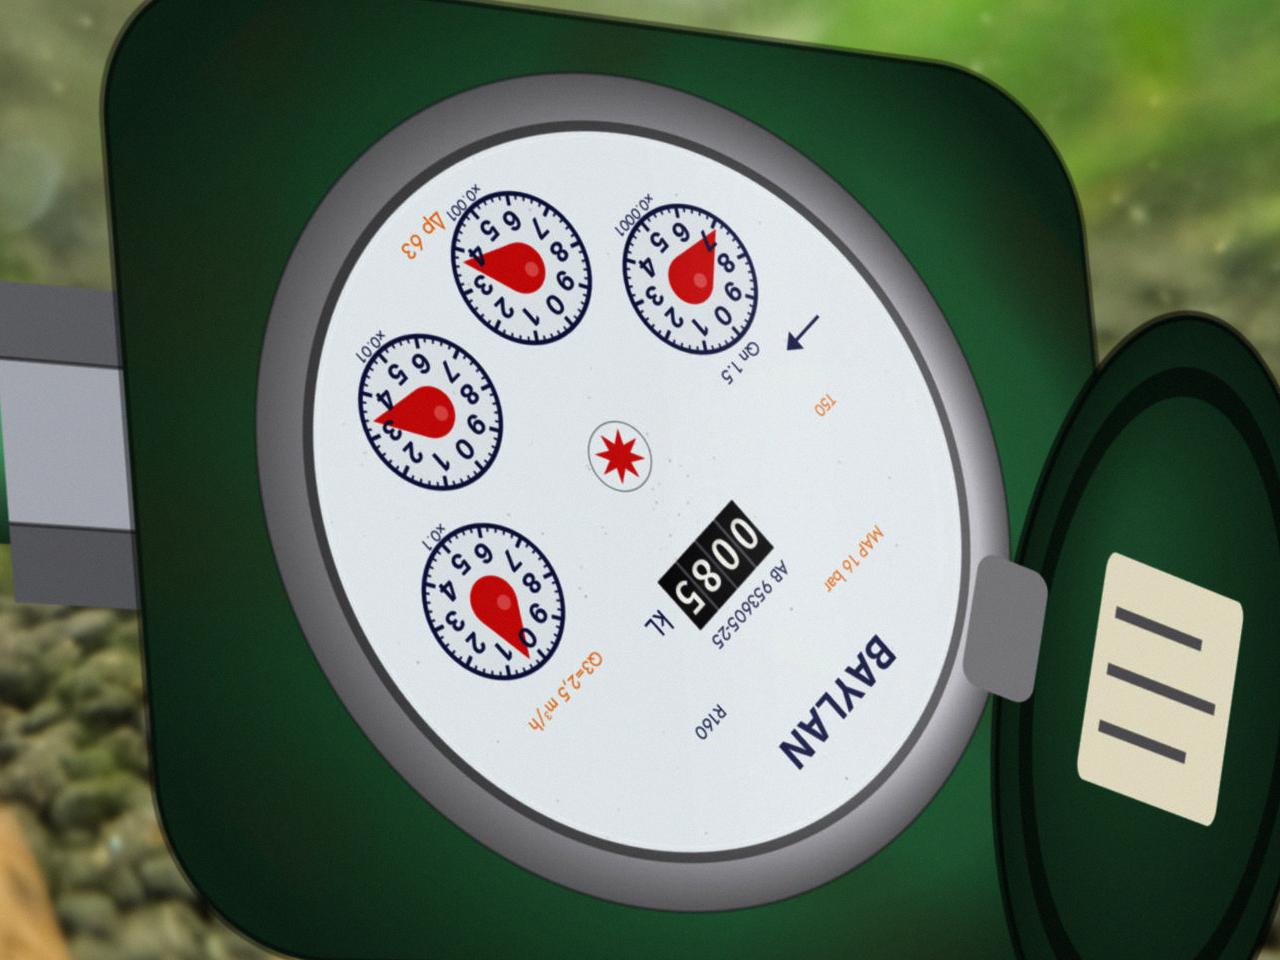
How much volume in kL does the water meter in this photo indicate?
85.0337 kL
